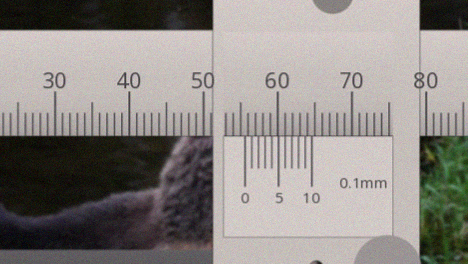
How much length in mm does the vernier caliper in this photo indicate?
55.6 mm
